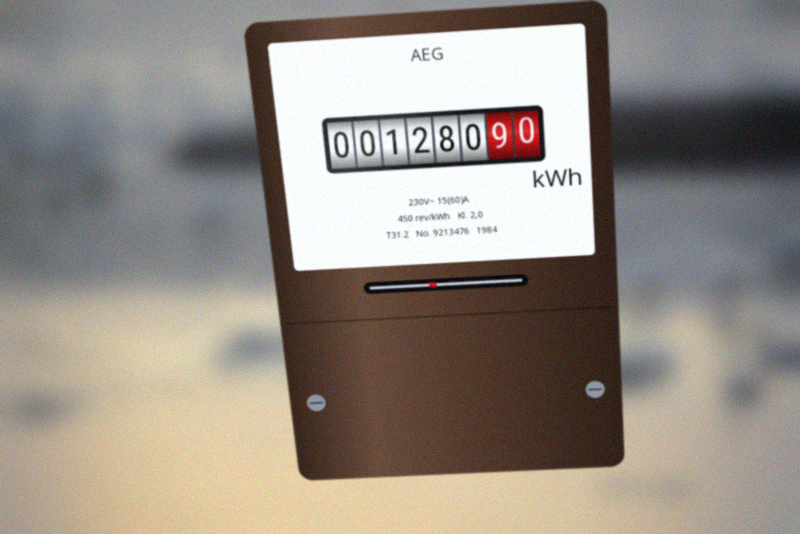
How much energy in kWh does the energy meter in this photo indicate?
1280.90 kWh
